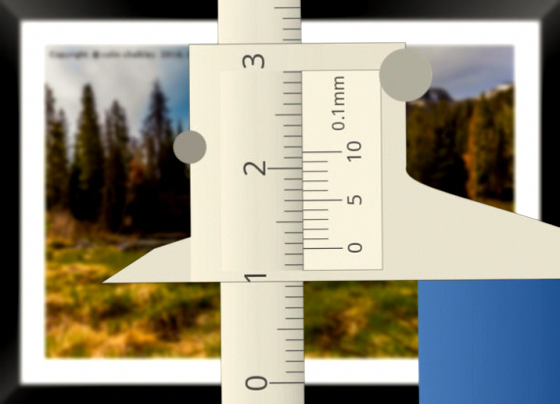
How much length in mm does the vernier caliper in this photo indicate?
12.5 mm
